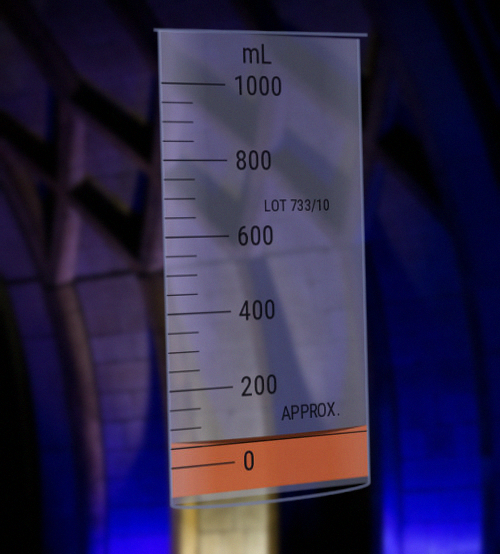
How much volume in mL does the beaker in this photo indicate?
50 mL
